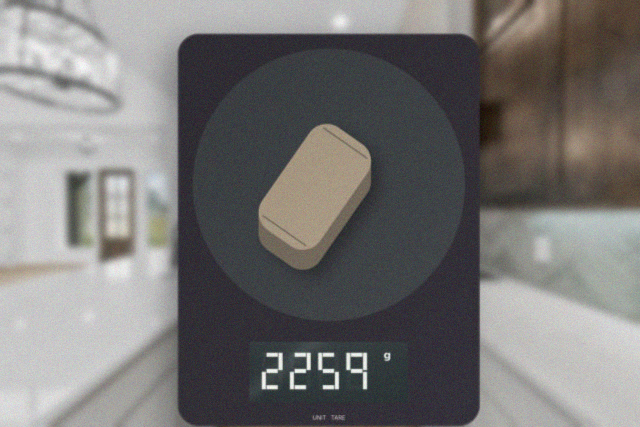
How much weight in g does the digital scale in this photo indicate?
2259 g
